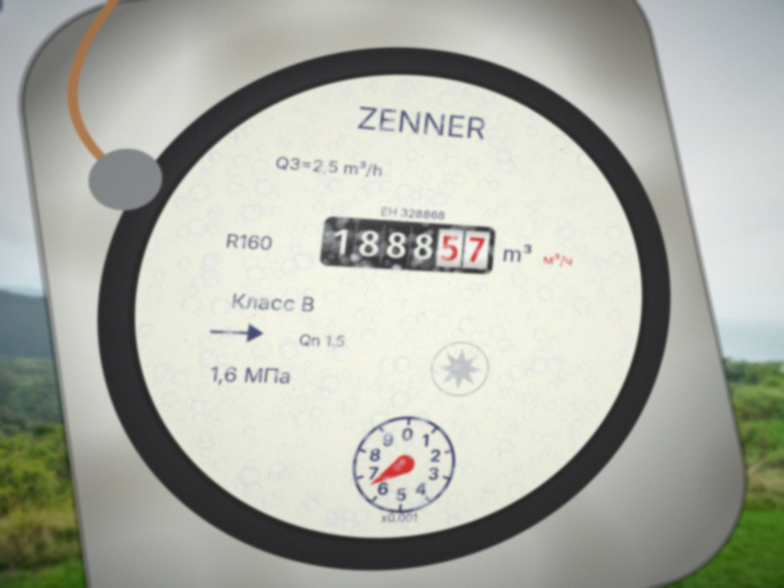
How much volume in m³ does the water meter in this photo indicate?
1888.576 m³
